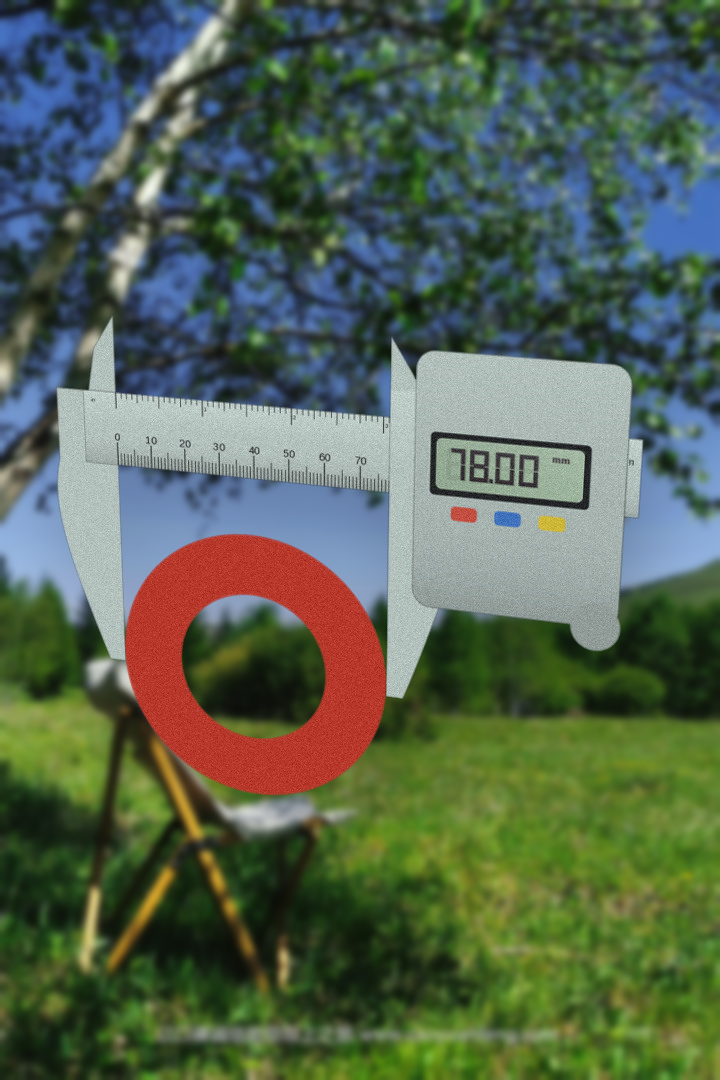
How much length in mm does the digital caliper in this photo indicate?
78.00 mm
